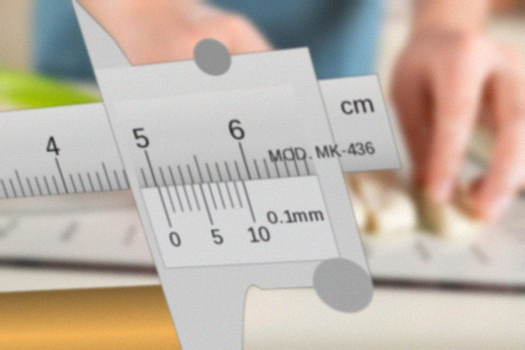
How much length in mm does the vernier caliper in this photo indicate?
50.2 mm
